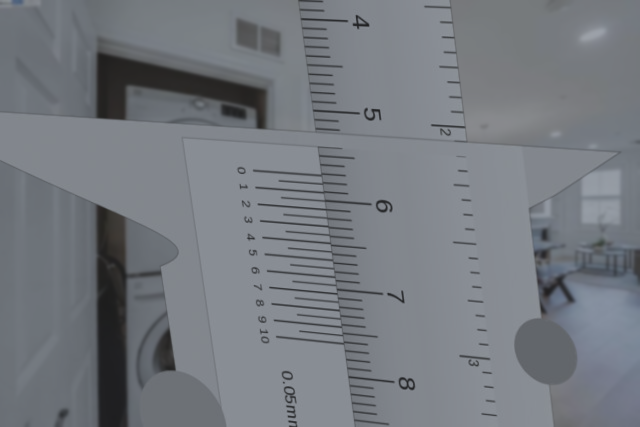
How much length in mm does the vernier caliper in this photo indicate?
57.2 mm
